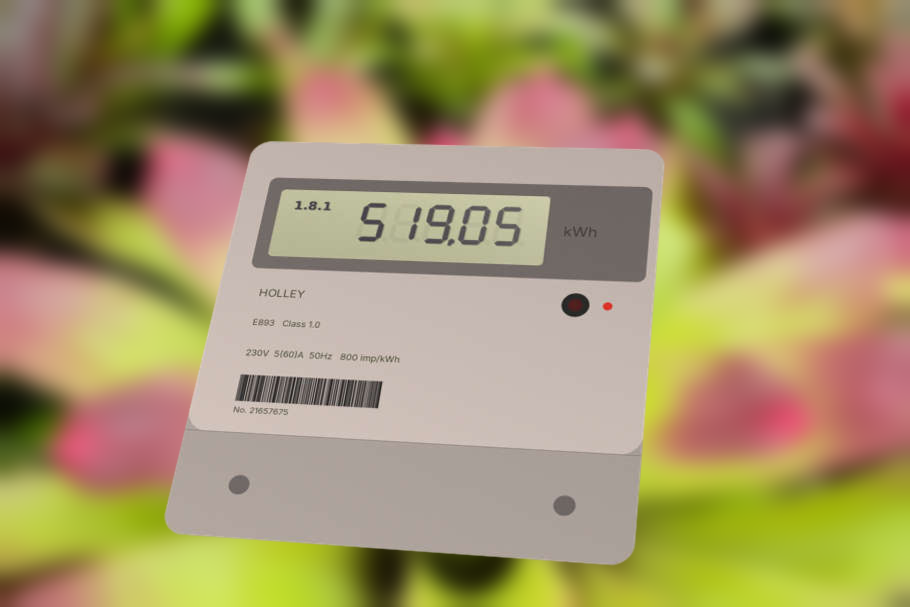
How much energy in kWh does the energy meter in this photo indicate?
519.05 kWh
